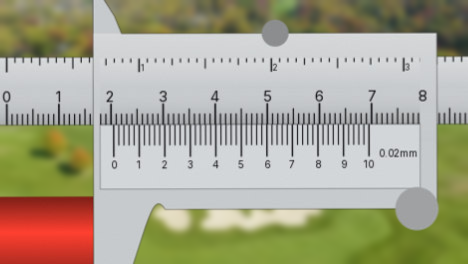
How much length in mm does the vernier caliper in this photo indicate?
20.5 mm
